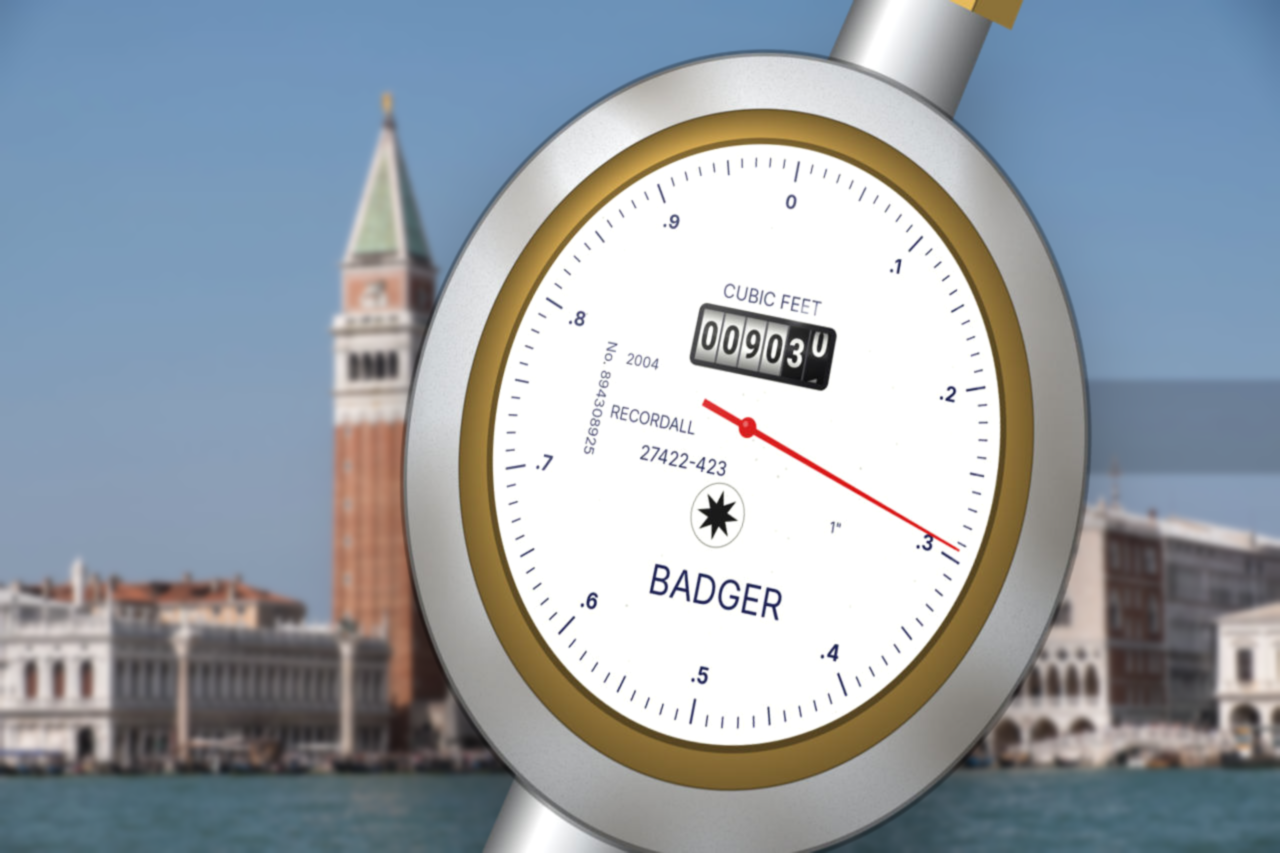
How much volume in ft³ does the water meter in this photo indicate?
9030.29 ft³
